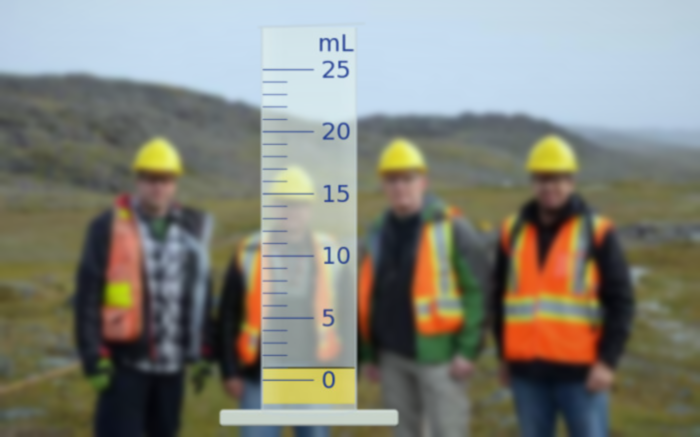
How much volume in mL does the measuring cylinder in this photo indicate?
1 mL
